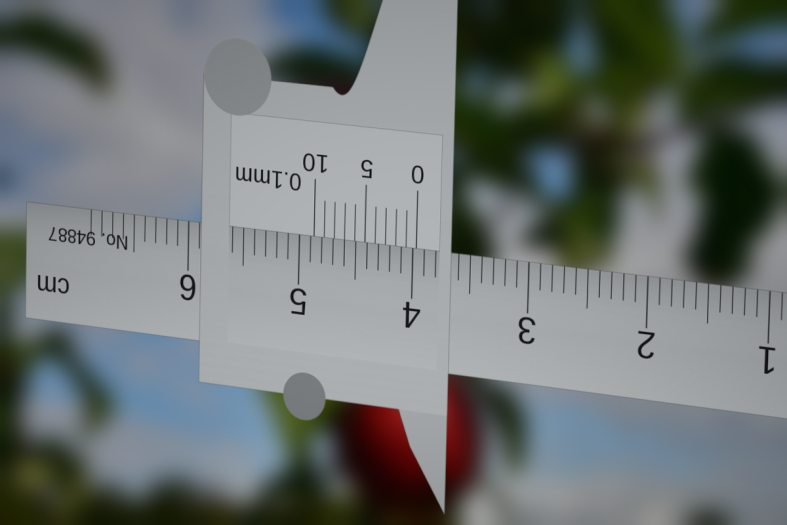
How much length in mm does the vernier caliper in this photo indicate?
39.7 mm
